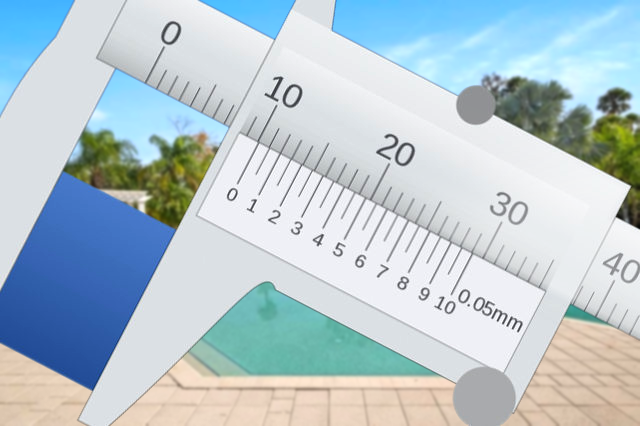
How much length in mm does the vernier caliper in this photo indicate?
10.1 mm
